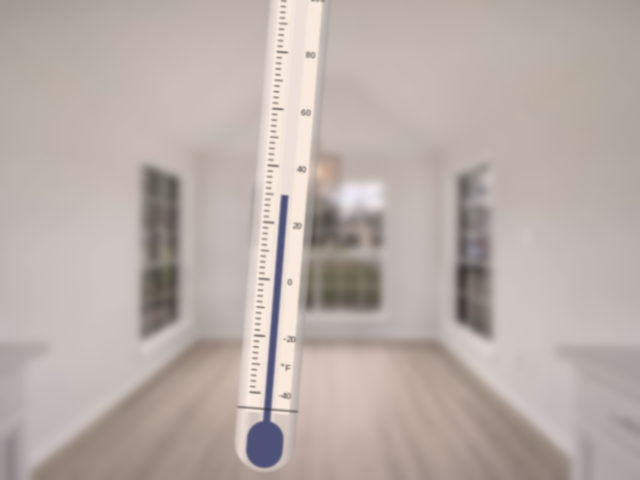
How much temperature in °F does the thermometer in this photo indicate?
30 °F
